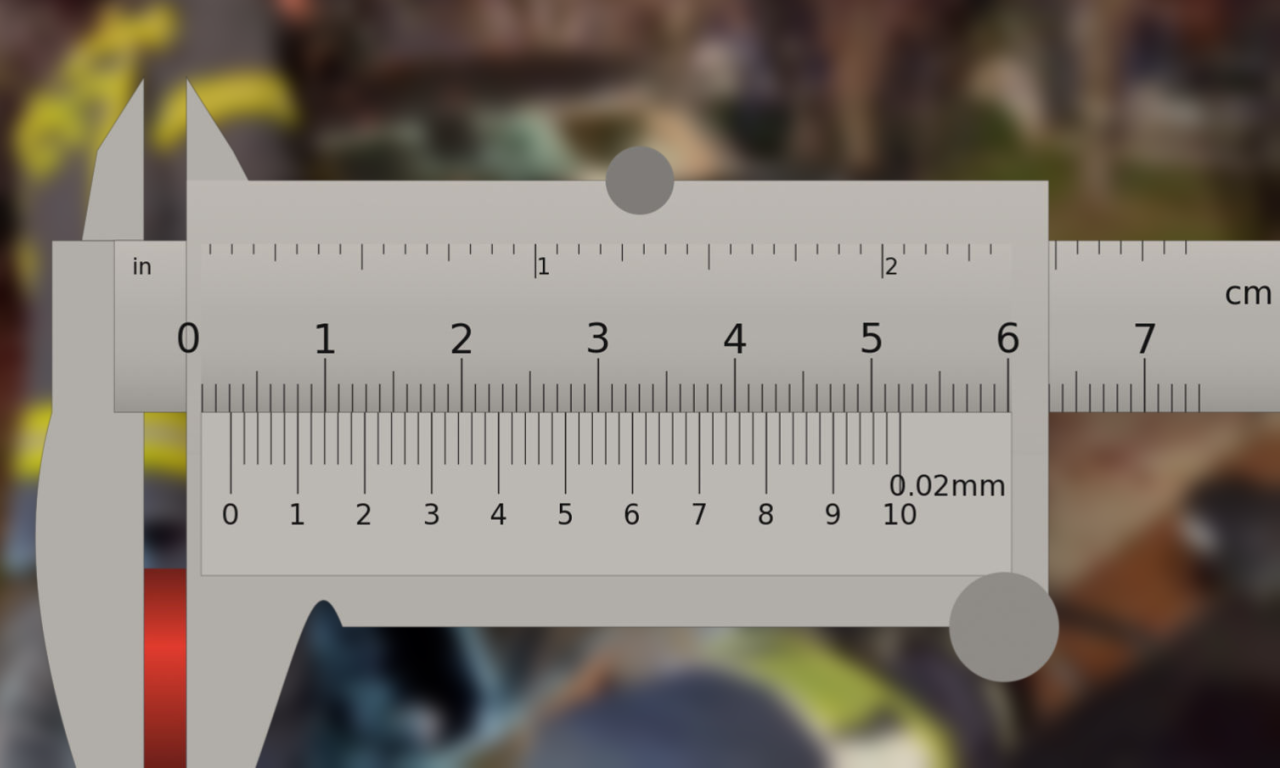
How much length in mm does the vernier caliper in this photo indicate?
3.1 mm
